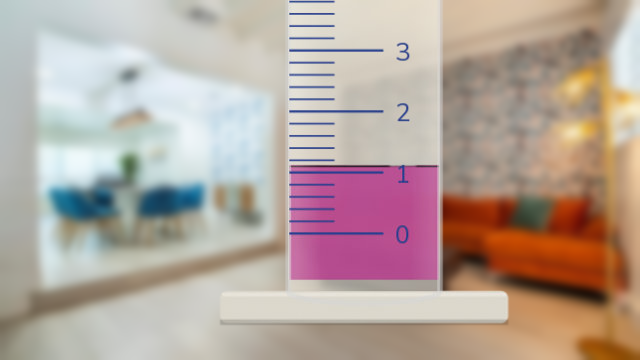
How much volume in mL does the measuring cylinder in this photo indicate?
1.1 mL
